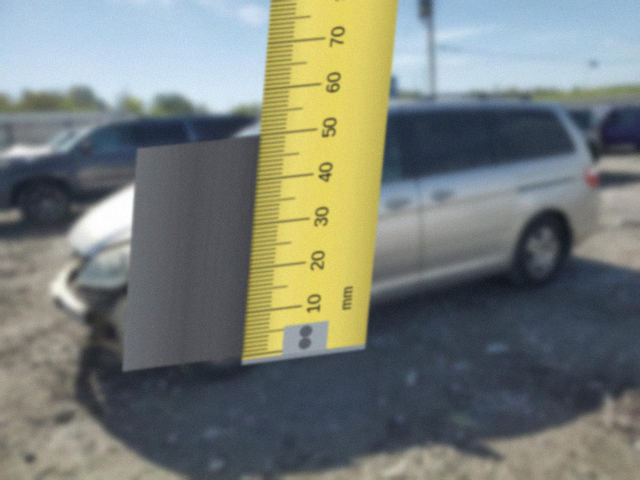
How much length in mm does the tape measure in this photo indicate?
50 mm
